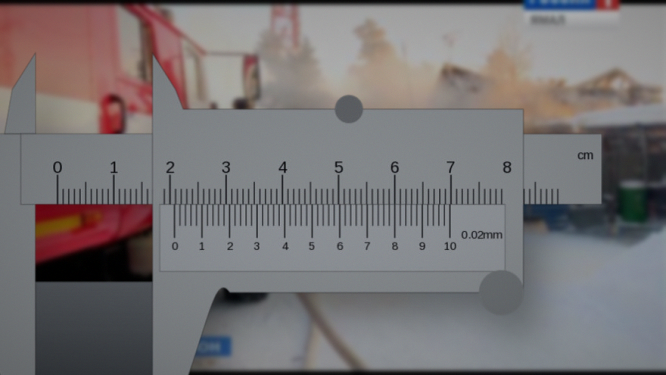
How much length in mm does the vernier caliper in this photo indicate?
20.8 mm
